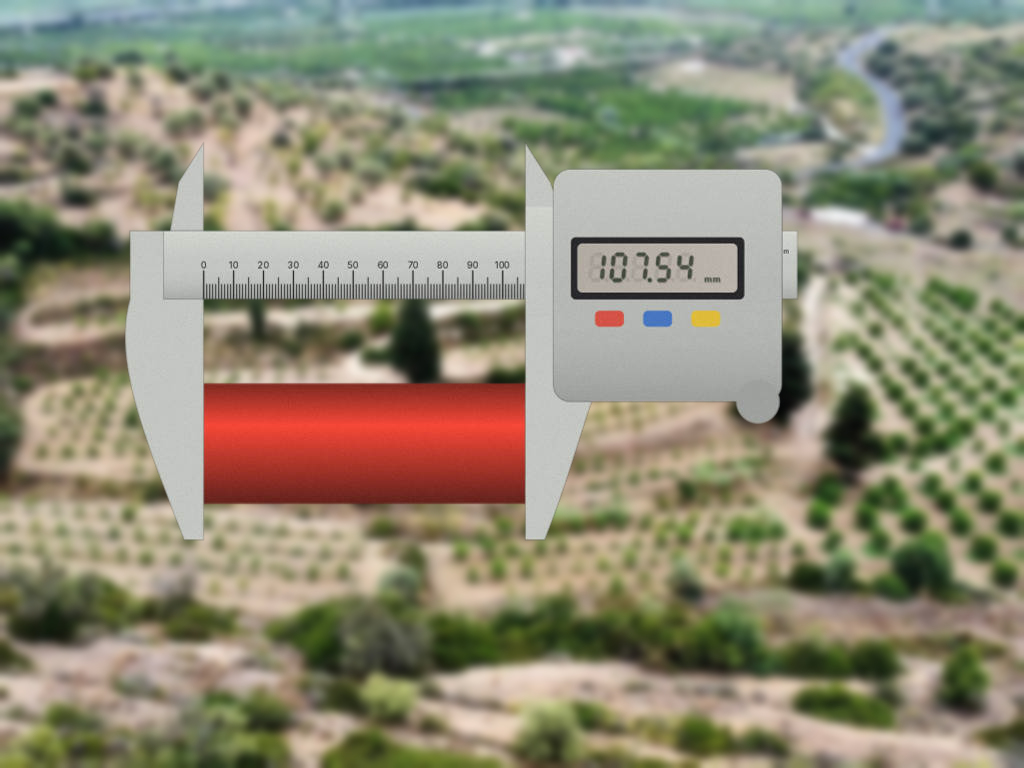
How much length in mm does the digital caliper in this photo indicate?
107.54 mm
